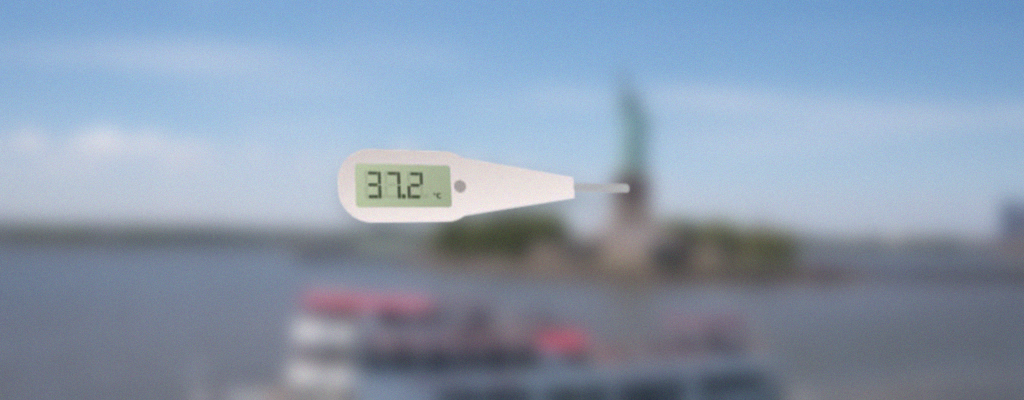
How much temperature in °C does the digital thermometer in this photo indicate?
37.2 °C
